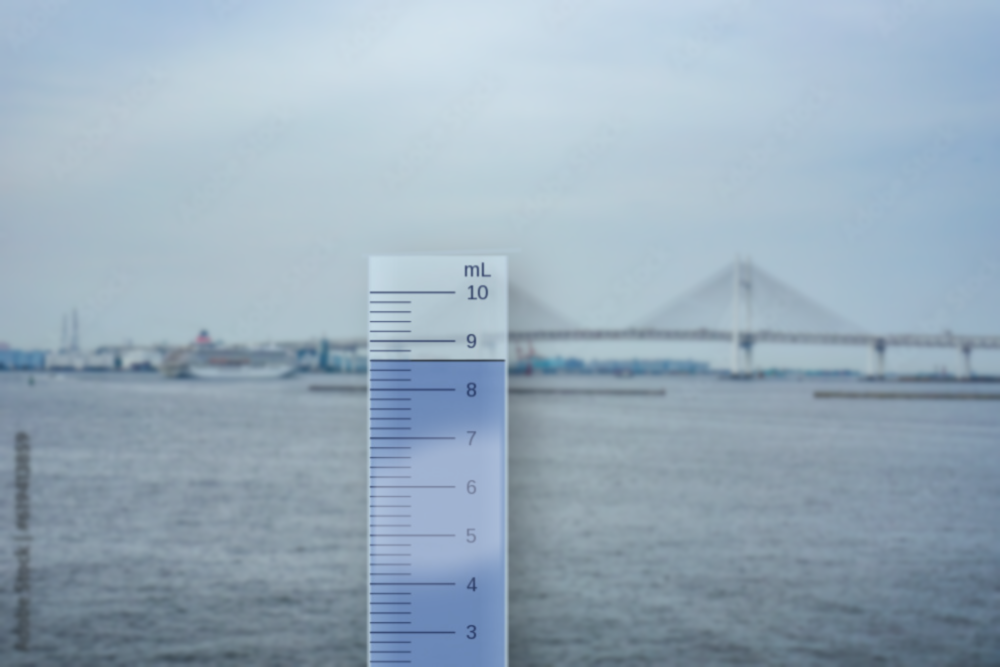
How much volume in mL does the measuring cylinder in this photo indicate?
8.6 mL
